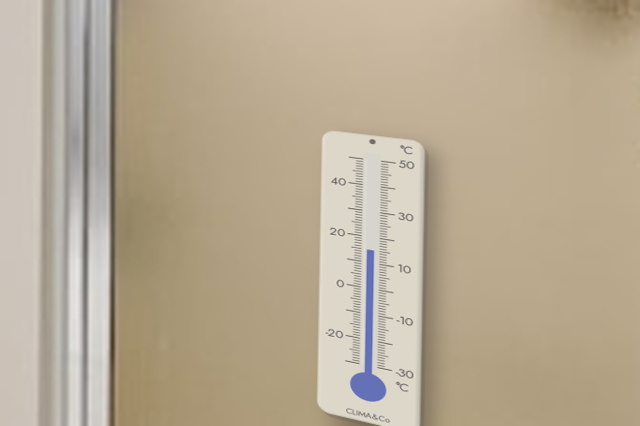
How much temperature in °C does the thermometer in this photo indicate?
15 °C
